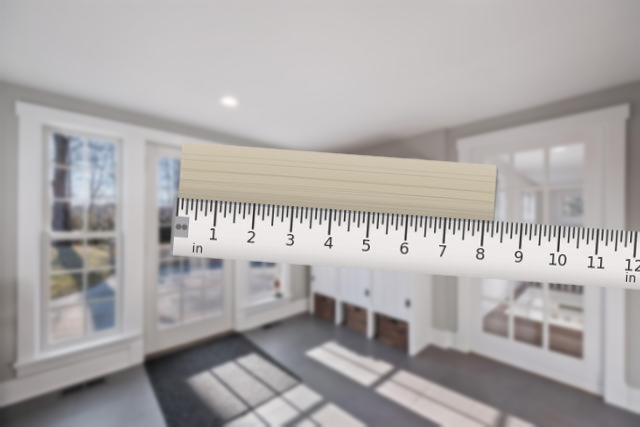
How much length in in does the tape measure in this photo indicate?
8.25 in
